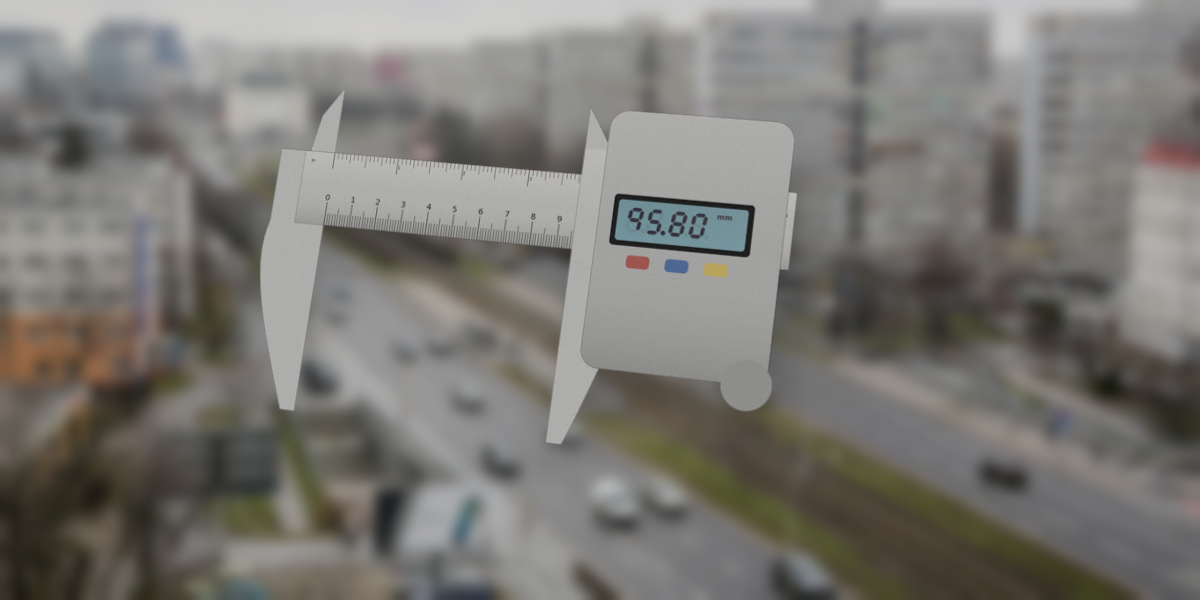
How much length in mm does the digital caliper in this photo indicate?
95.80 mm
